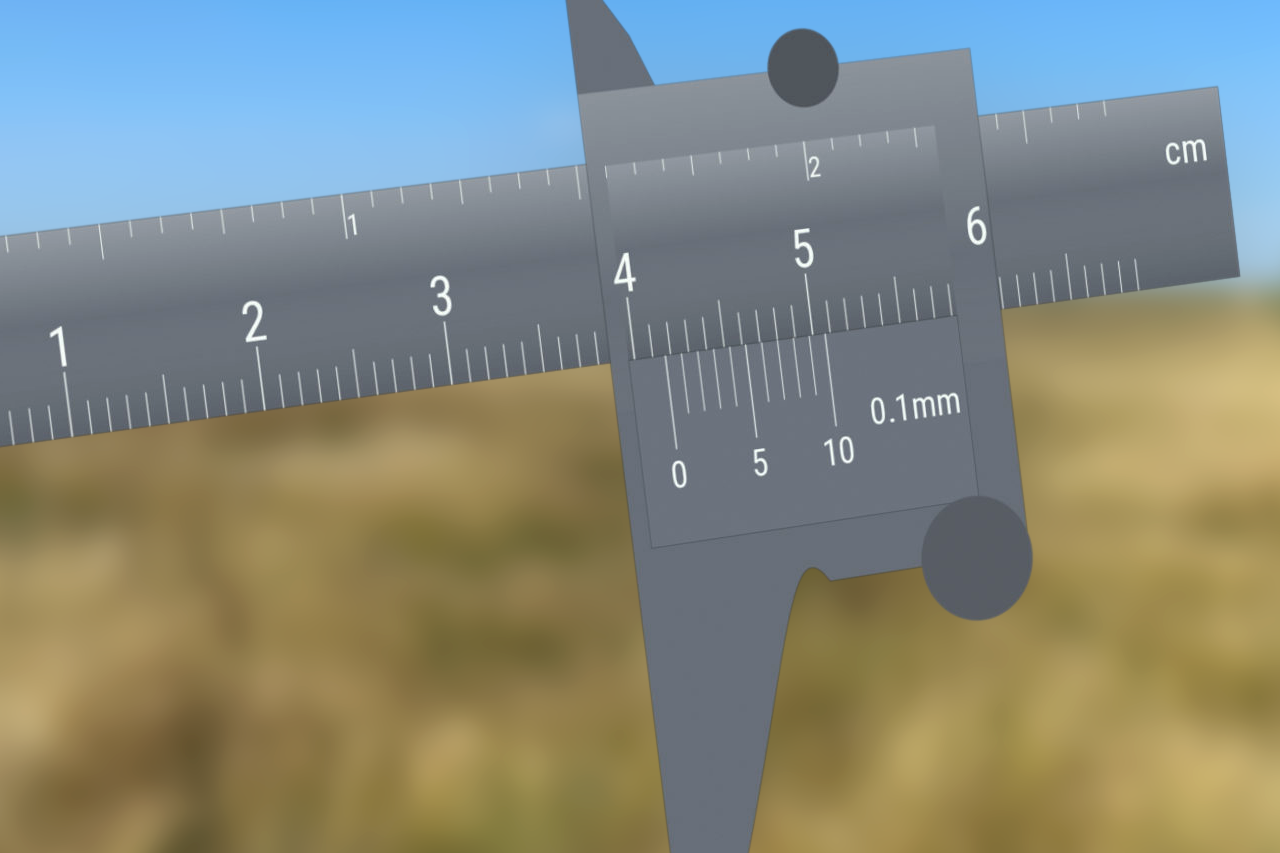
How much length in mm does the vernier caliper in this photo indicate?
41.7 mm
